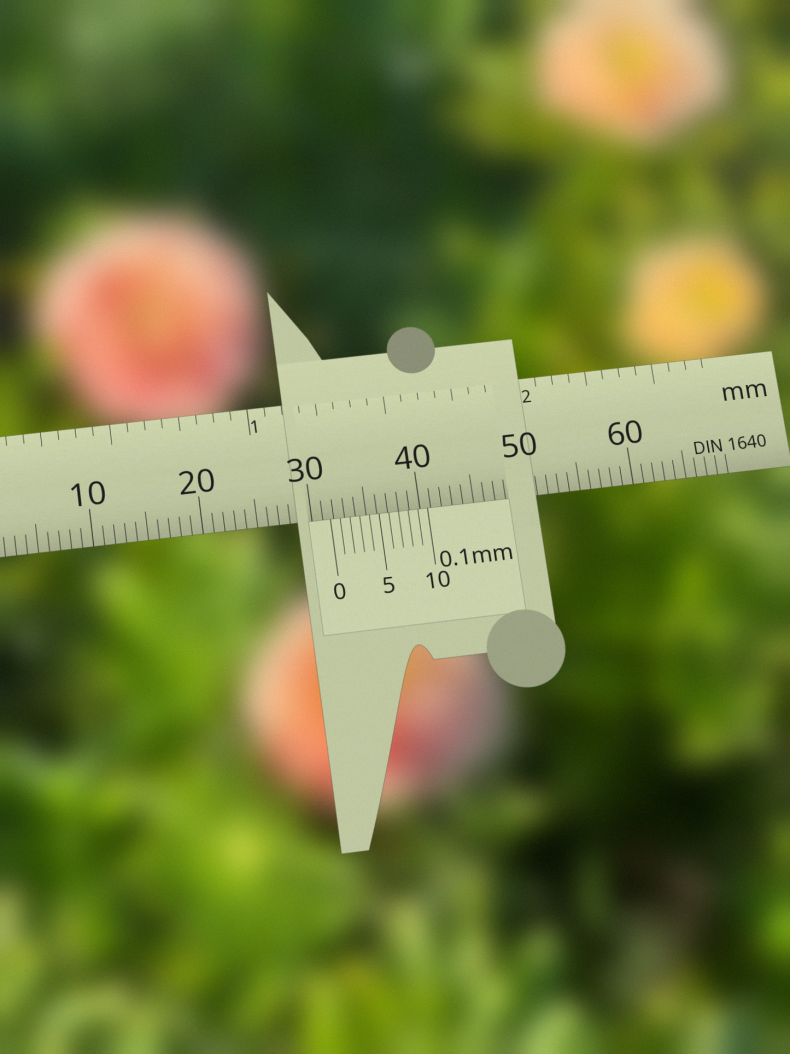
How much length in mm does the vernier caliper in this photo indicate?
31.7 mm
